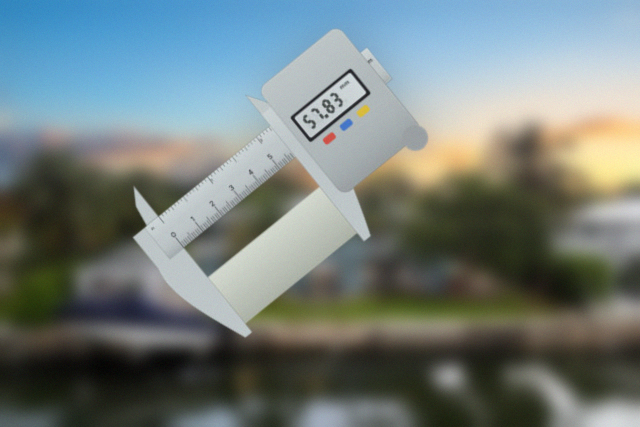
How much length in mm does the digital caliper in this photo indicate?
57.83 mm
